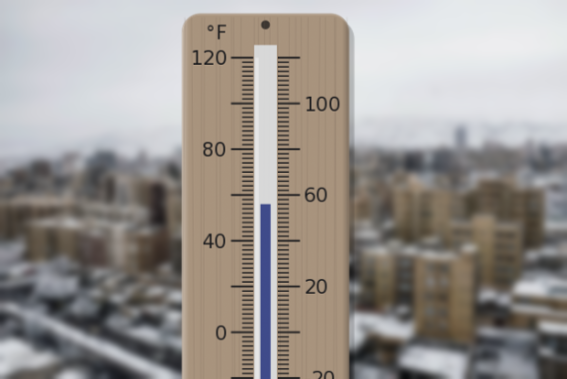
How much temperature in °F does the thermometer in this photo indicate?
56 °F
